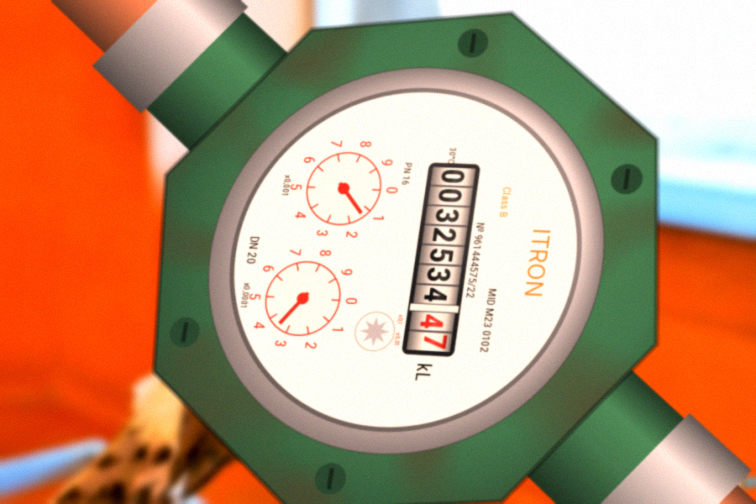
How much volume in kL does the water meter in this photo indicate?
32534.4713 kL
